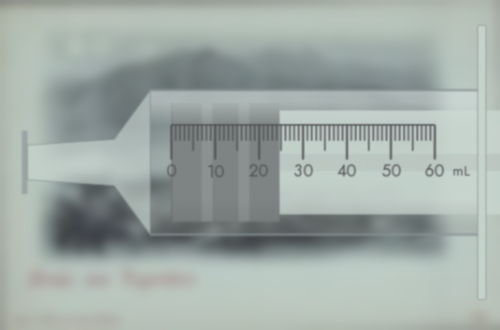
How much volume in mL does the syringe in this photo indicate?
0 mL
